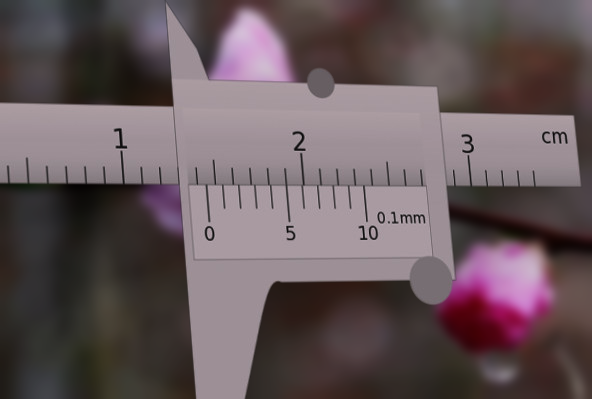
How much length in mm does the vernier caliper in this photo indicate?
14.5 mm
